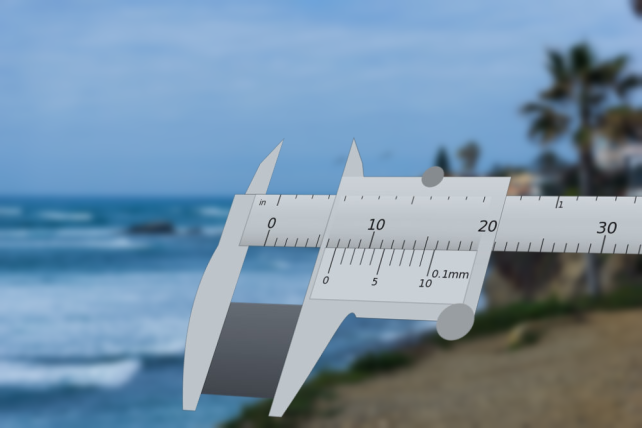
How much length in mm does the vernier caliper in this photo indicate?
6.9 mm
